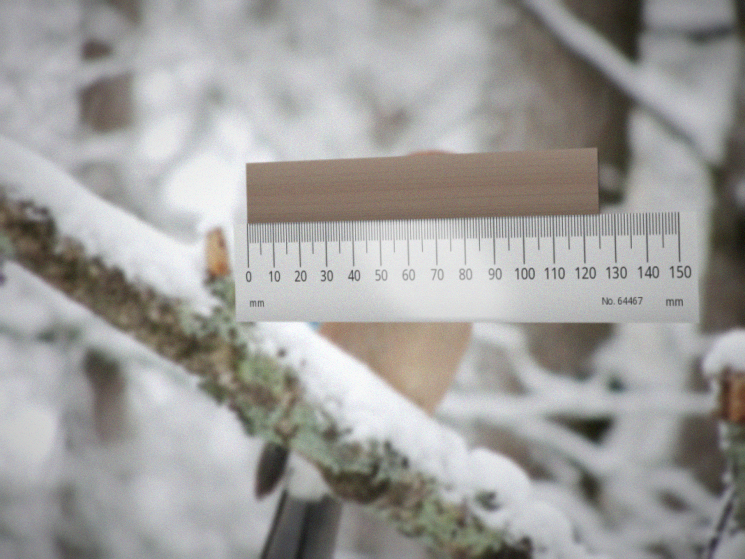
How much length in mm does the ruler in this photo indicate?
125 mm
